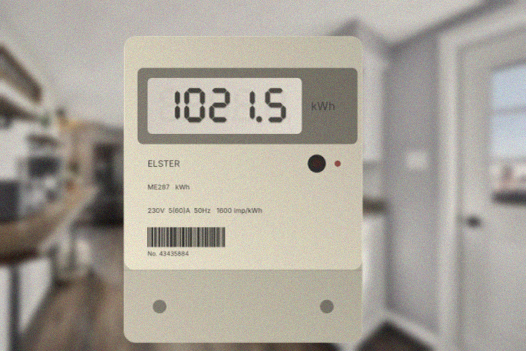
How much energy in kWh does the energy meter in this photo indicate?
1021.5 kWh
